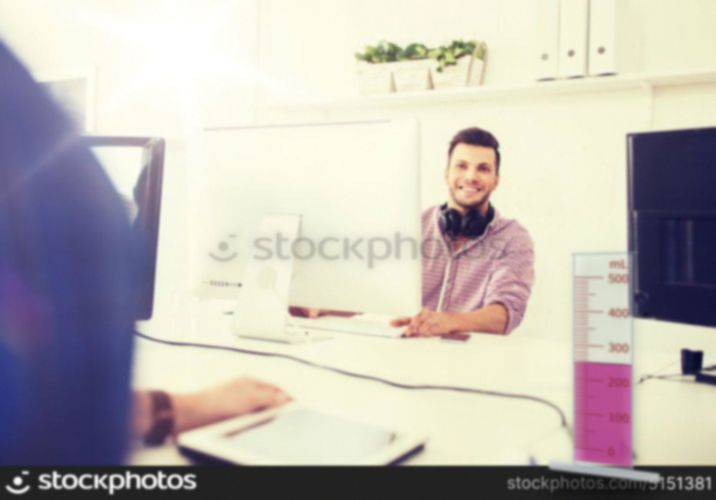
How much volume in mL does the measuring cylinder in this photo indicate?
250 mL
